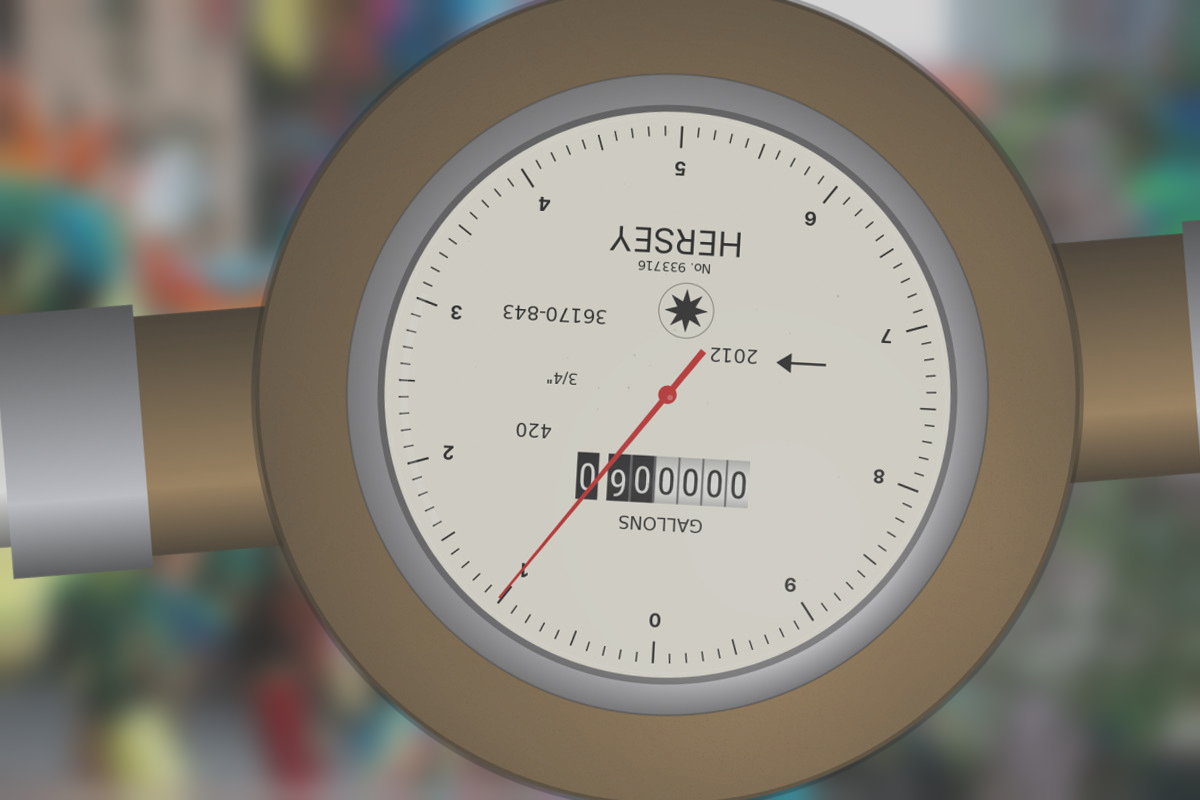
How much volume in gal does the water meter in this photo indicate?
61.0 gal
